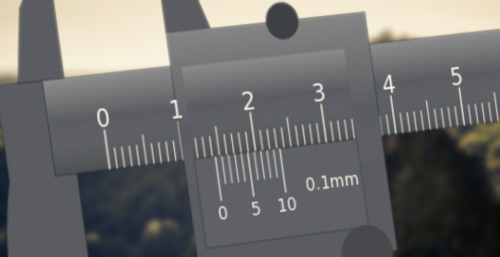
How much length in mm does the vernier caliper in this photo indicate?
14.4 mm
